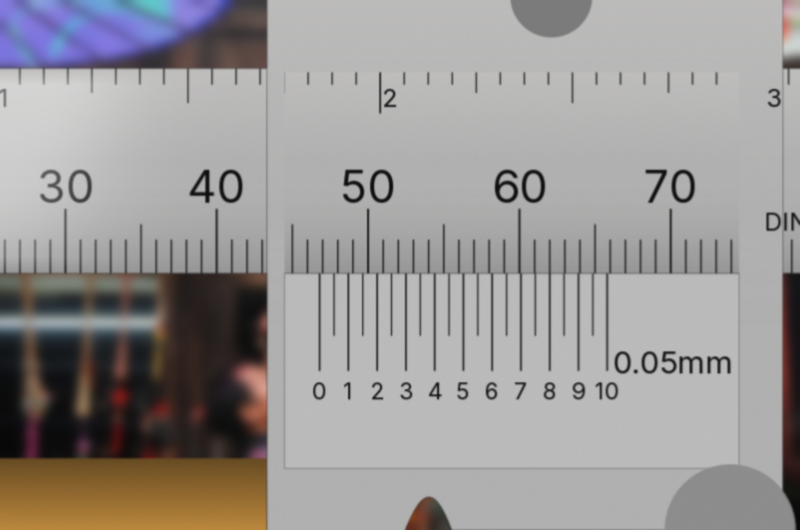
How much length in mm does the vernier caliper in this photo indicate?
46.8 mm
